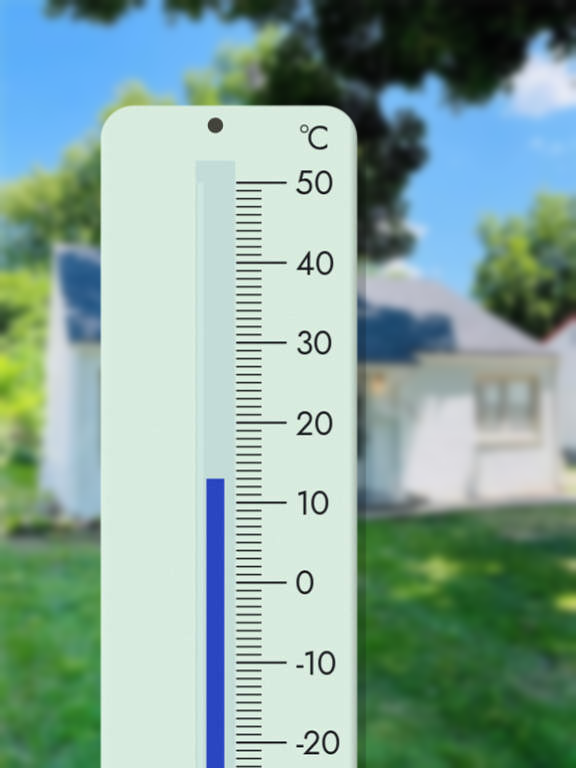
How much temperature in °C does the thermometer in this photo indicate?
13 °C
